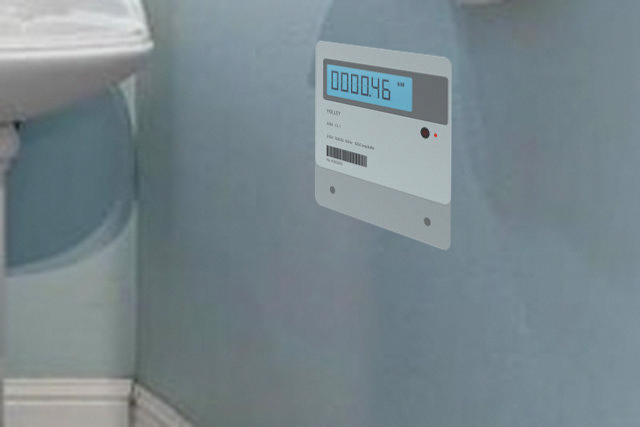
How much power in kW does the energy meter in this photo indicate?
0.46 kW
